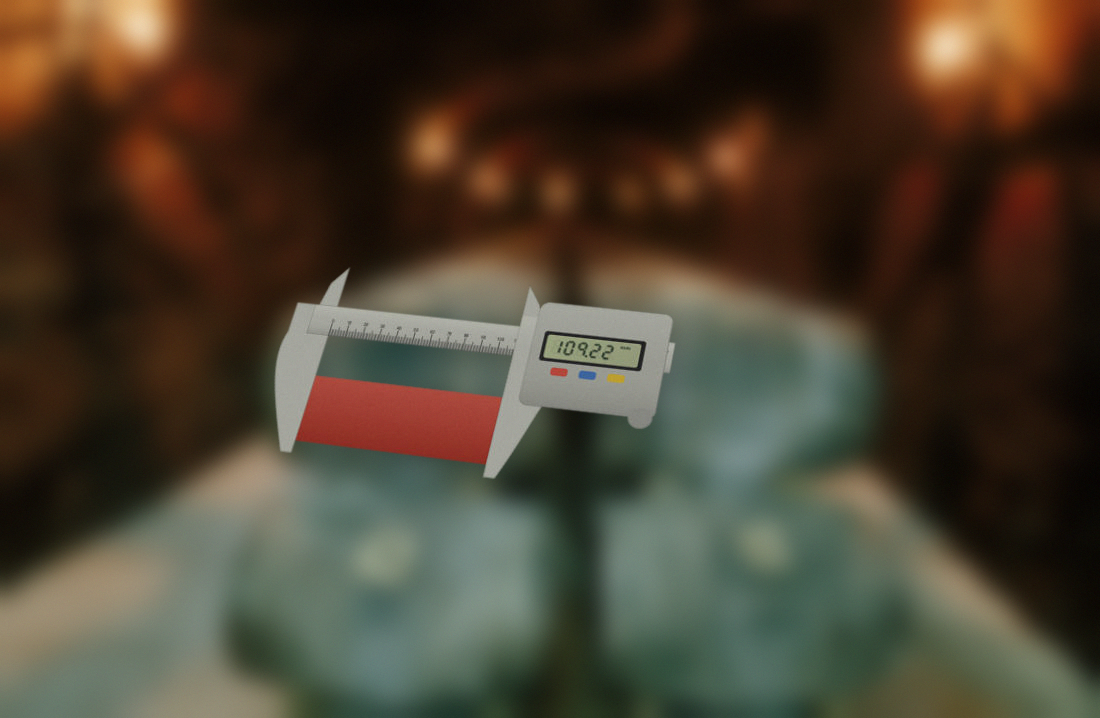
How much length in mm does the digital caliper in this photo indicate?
109.22 mm
